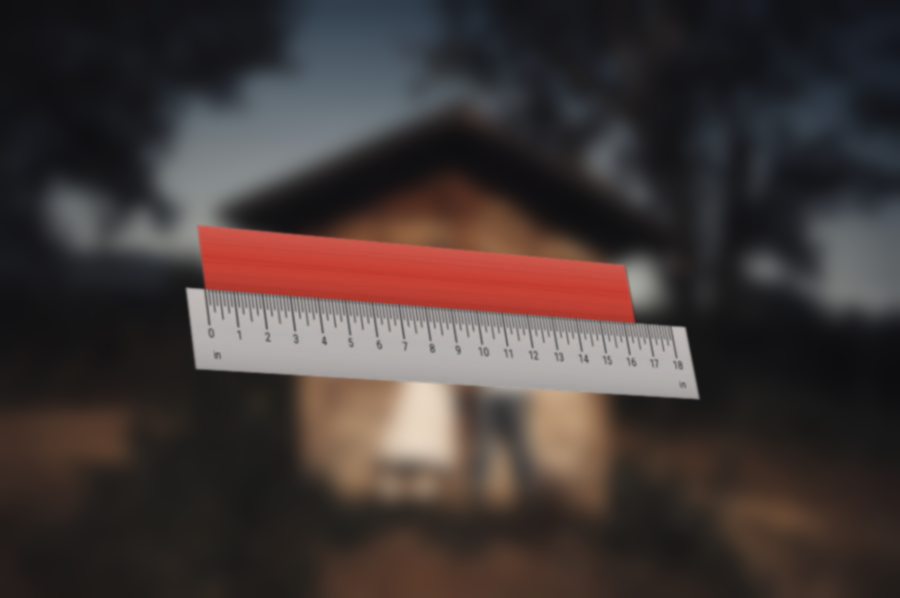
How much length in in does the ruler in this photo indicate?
16.5 in
